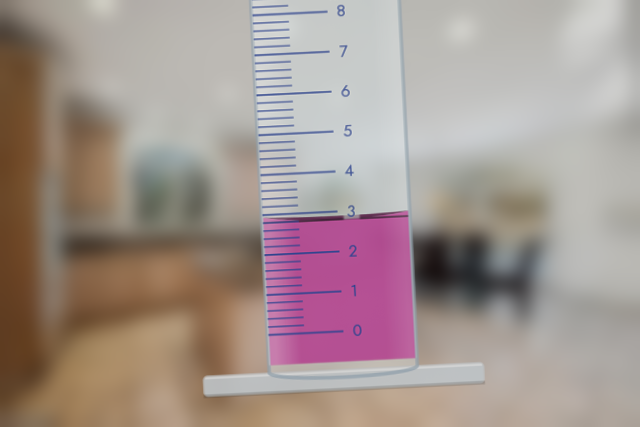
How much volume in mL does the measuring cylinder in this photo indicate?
2.8 mL
